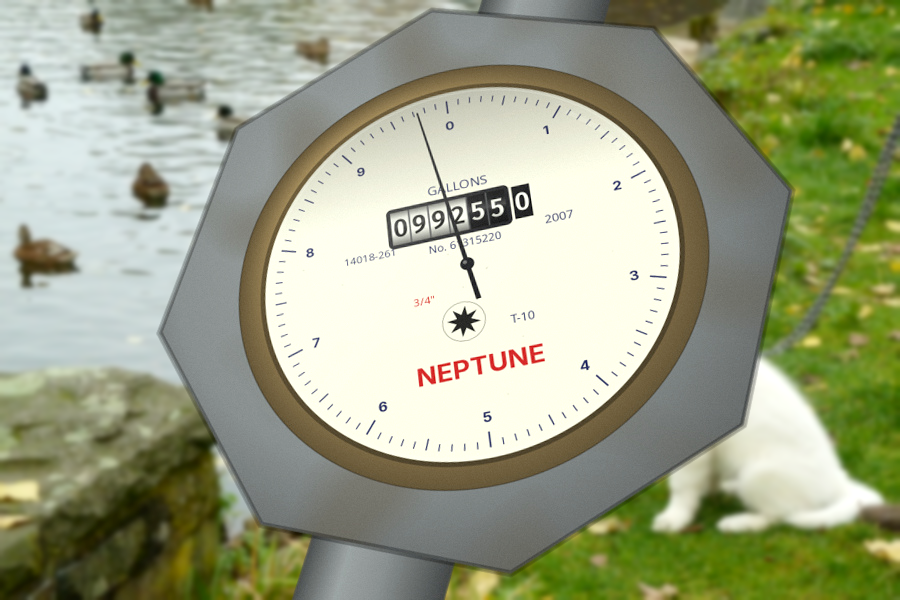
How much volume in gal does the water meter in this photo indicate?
992549.7 gal
